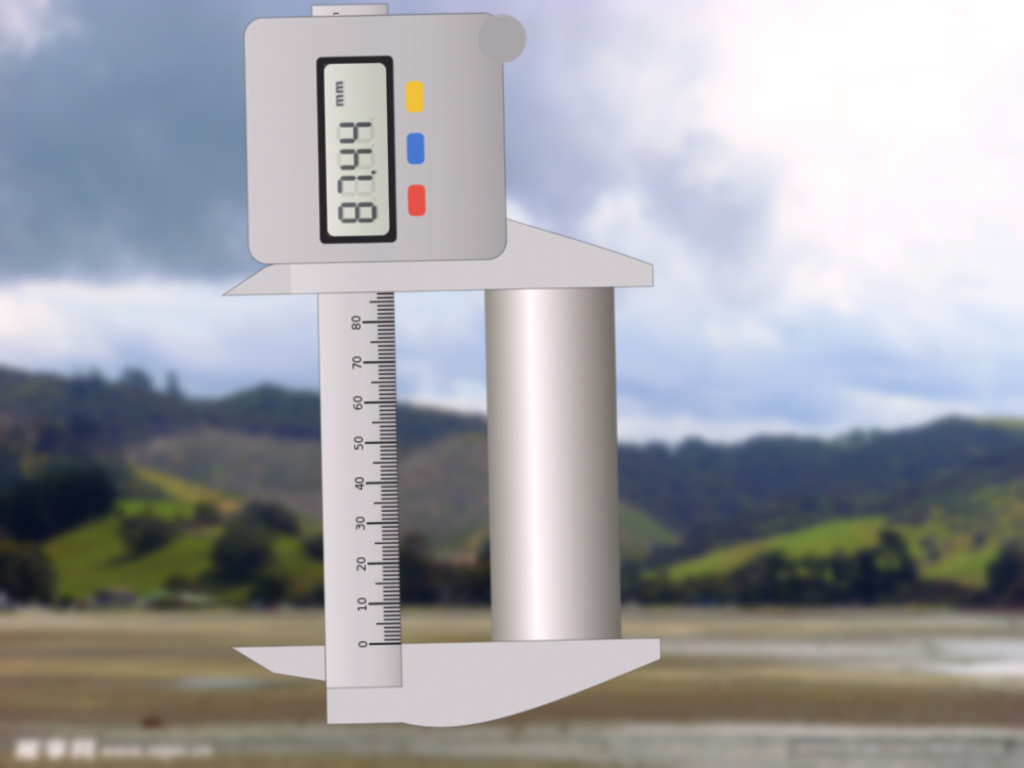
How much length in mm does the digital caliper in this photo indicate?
87.44 mm
